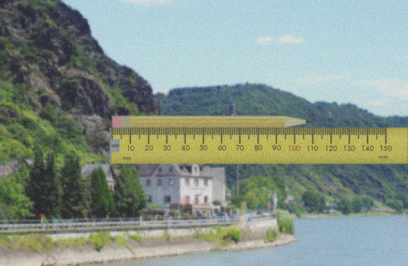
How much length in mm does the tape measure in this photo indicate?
110 mm
